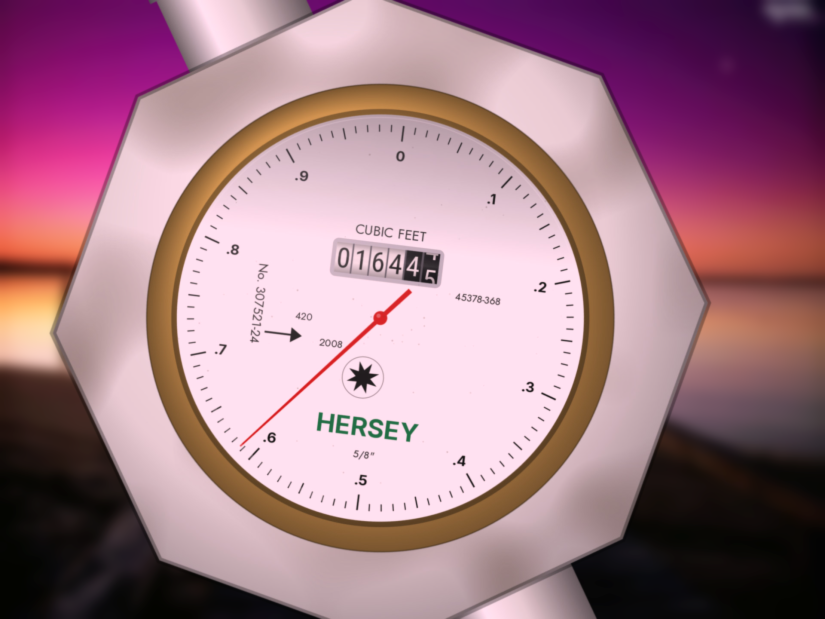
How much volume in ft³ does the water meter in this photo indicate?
16444.61 ft³
